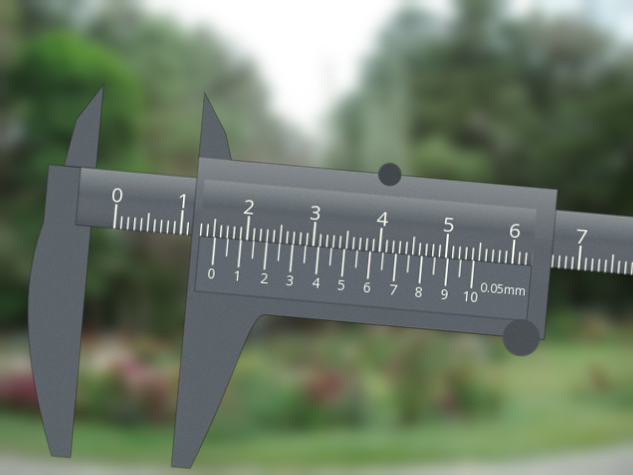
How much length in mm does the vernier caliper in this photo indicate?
15.2 mm
